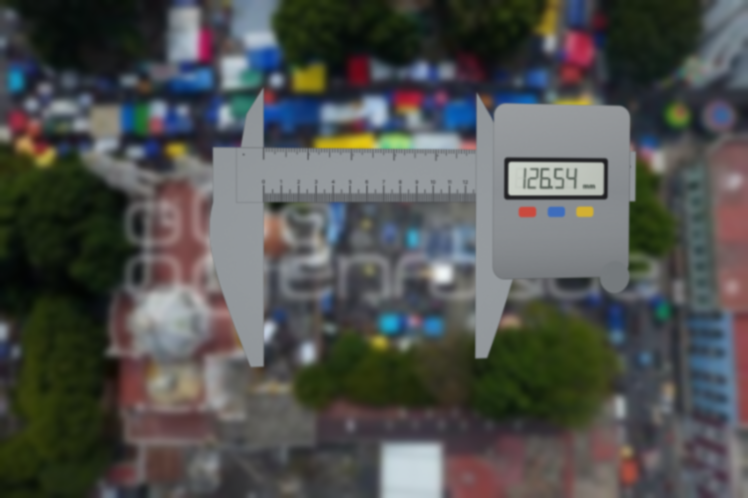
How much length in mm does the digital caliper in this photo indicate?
126.54 mm
